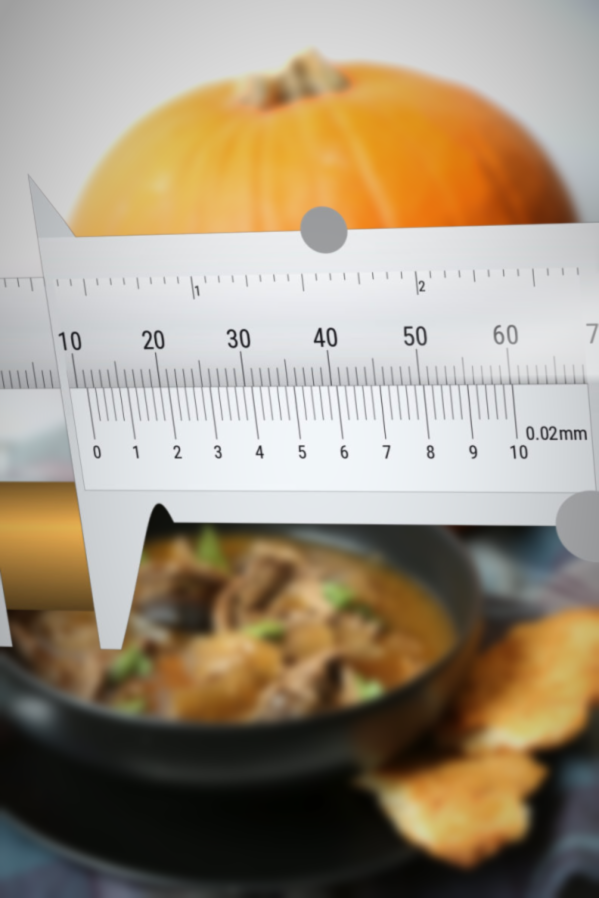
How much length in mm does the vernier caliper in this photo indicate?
11.2 mm
